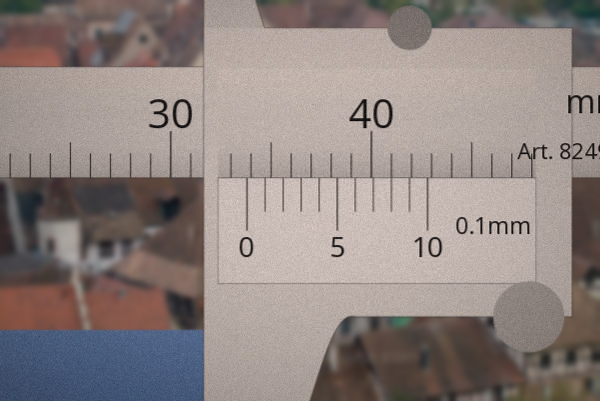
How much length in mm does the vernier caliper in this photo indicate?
33.8 mm
